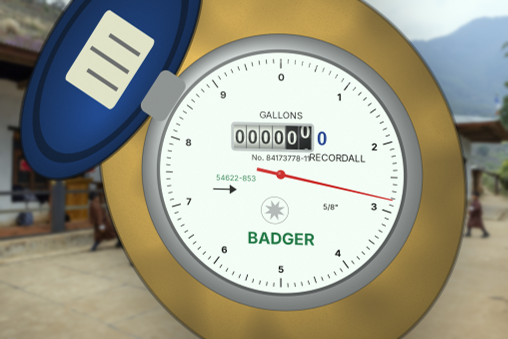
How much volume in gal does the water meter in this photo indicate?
2.8 gal
